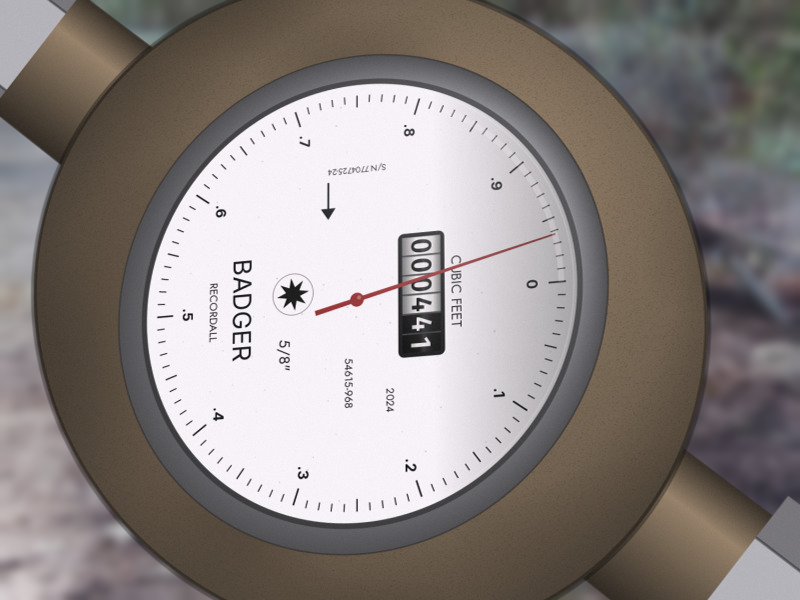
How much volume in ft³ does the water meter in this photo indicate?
440.96 ft³
